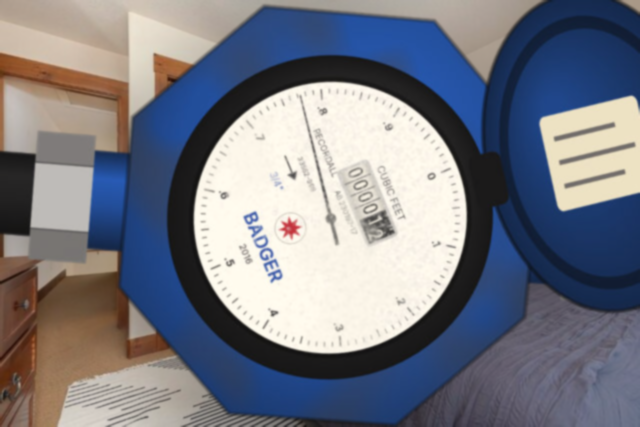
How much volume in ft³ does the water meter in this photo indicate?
11.77 ft³
